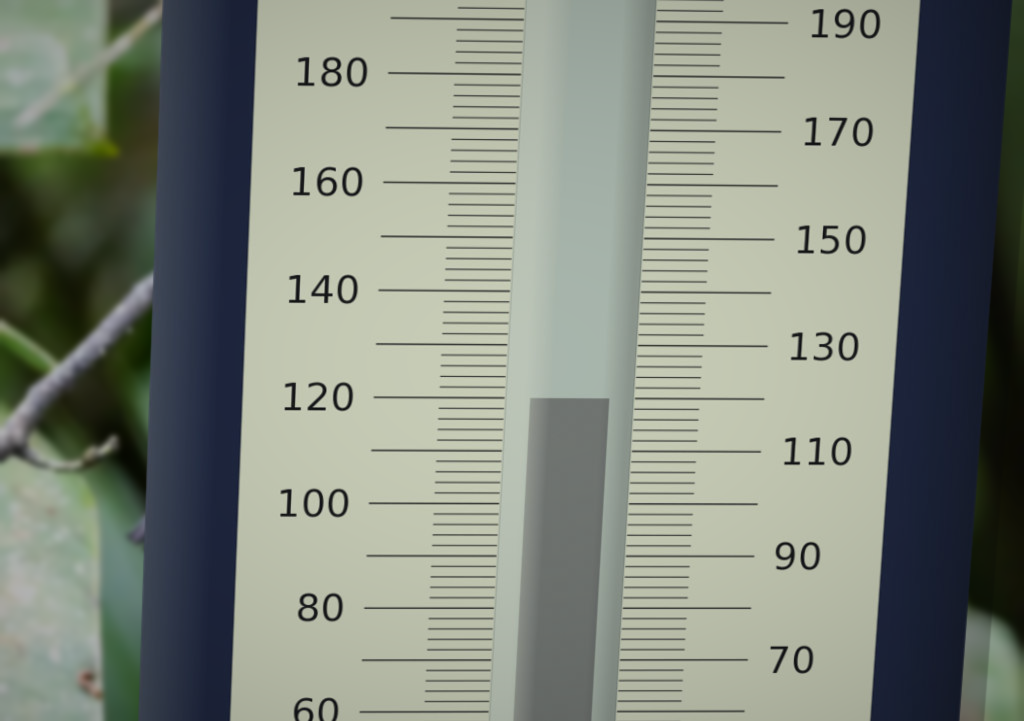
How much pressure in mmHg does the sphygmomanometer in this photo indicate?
120 mmHg
